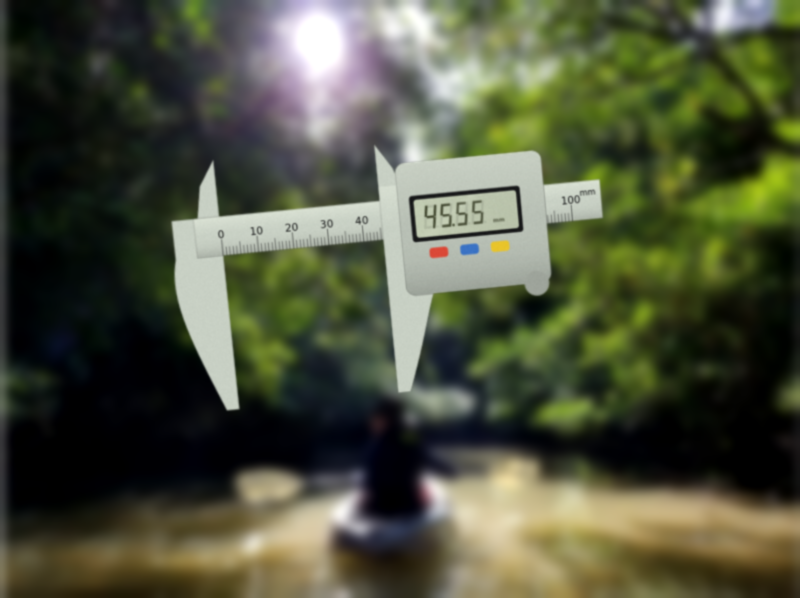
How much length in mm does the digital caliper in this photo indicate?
45.55 mm
